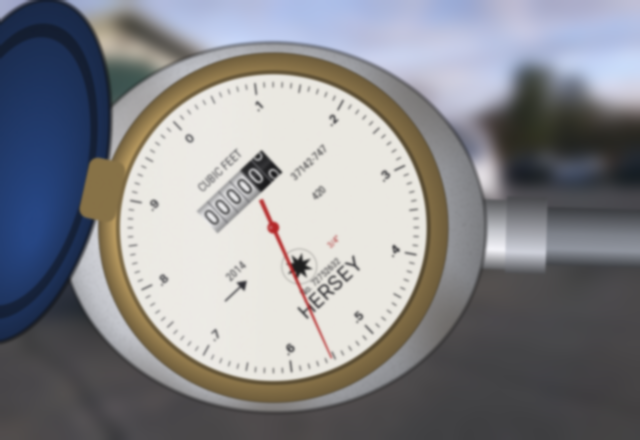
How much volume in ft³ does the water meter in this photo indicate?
8.55 ft³
